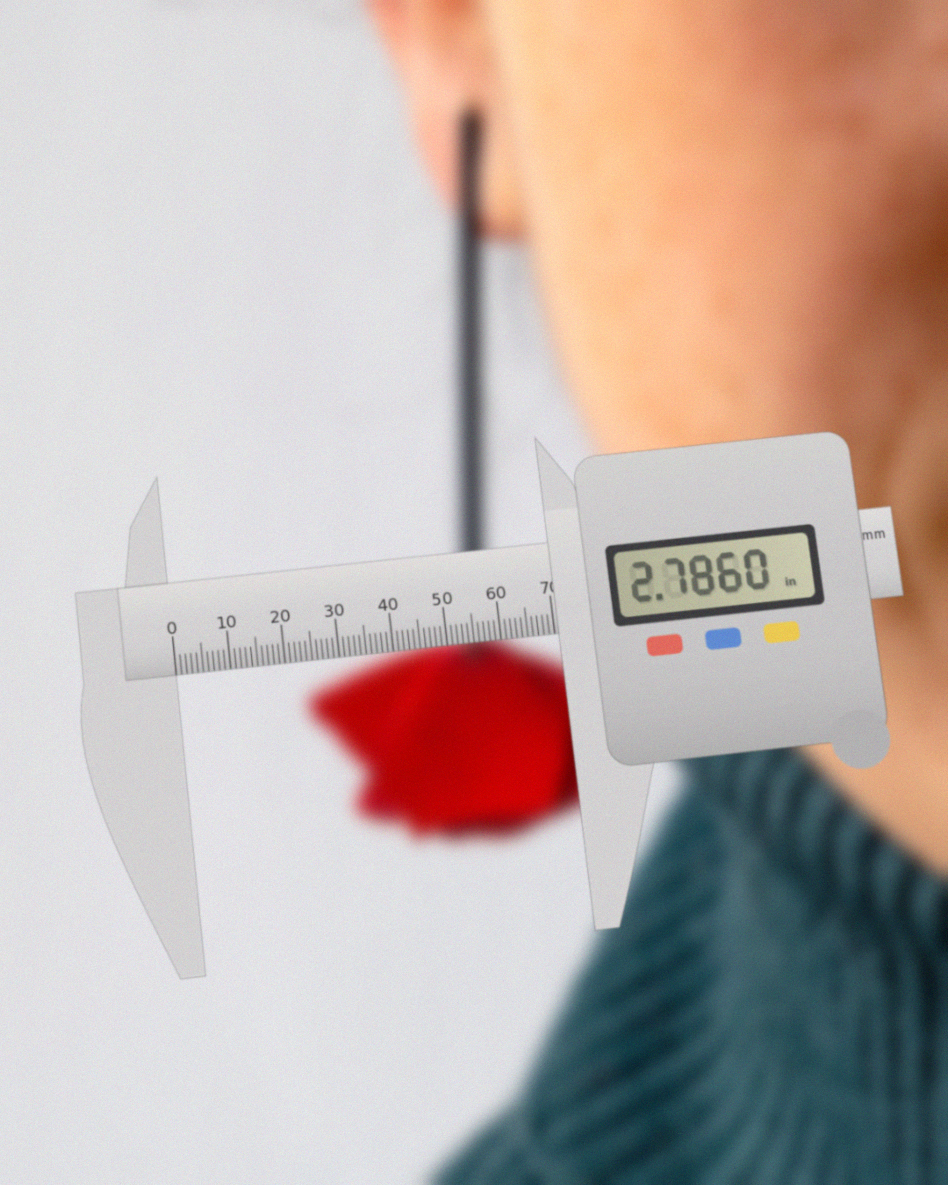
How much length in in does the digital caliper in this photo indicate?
2.7860 in
